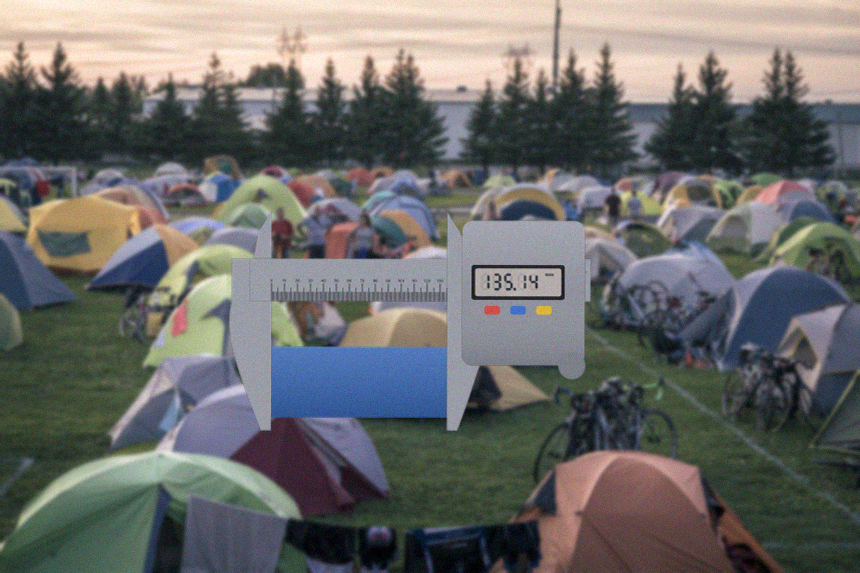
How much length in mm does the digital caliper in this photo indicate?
135.14 mm
